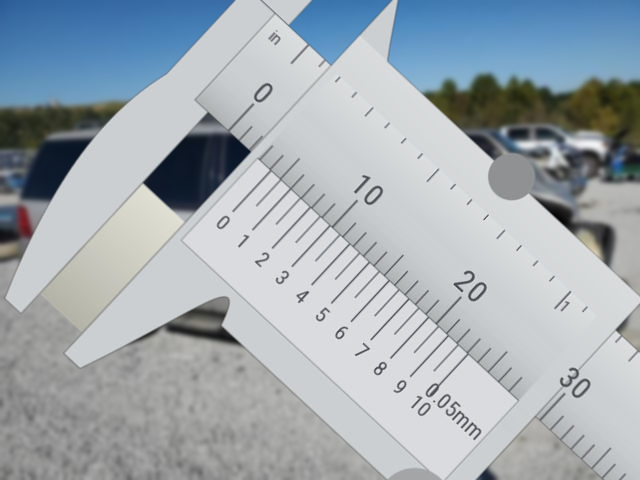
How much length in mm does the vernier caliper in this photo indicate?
4.1 mm
